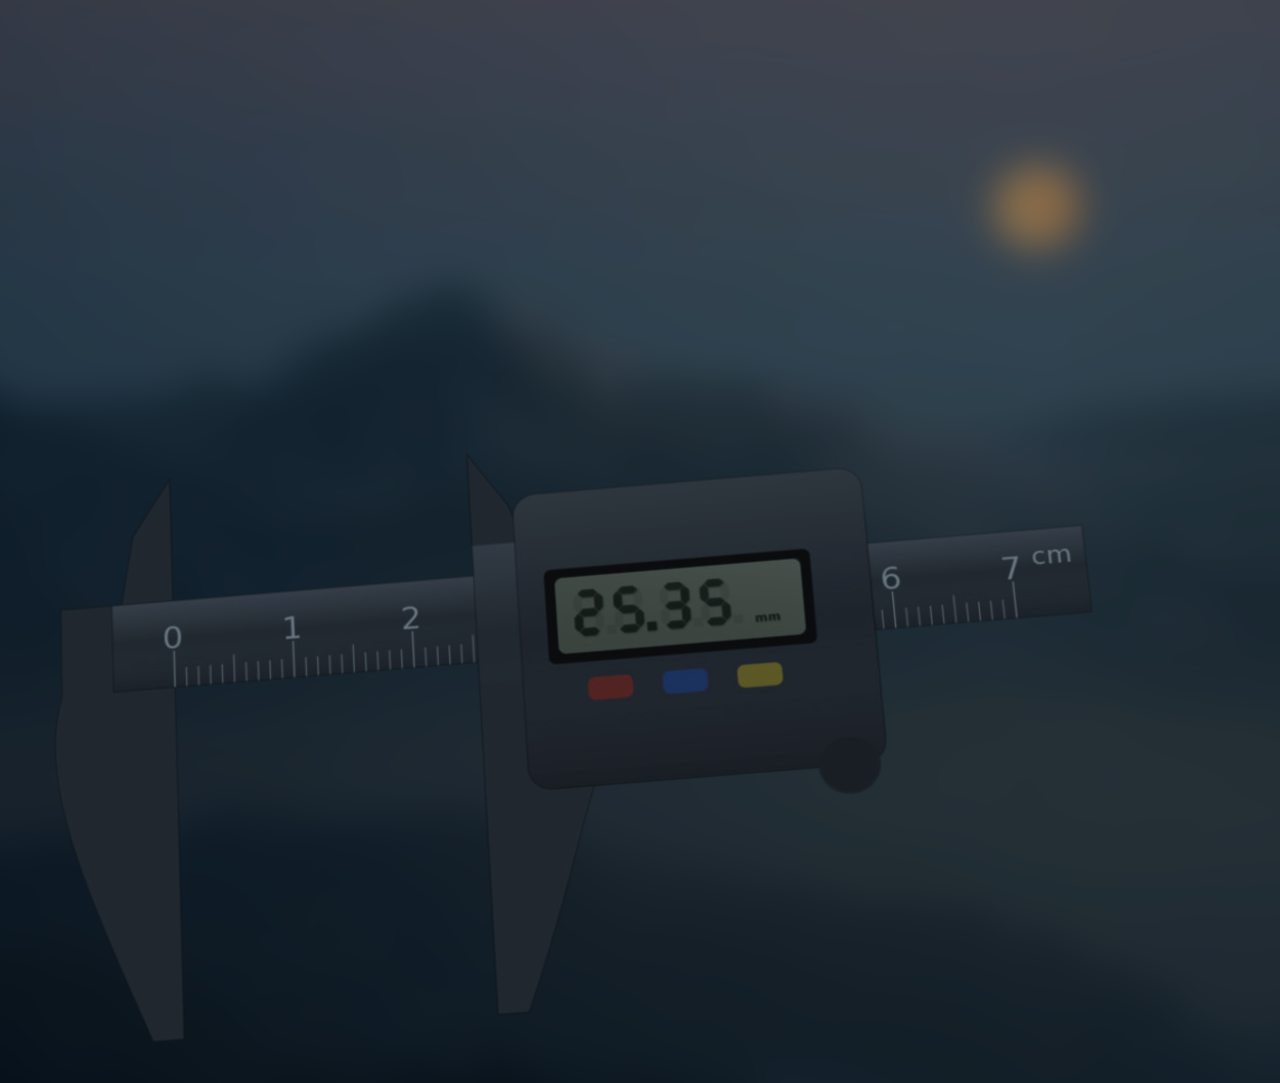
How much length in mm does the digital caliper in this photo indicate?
25.35 mm
